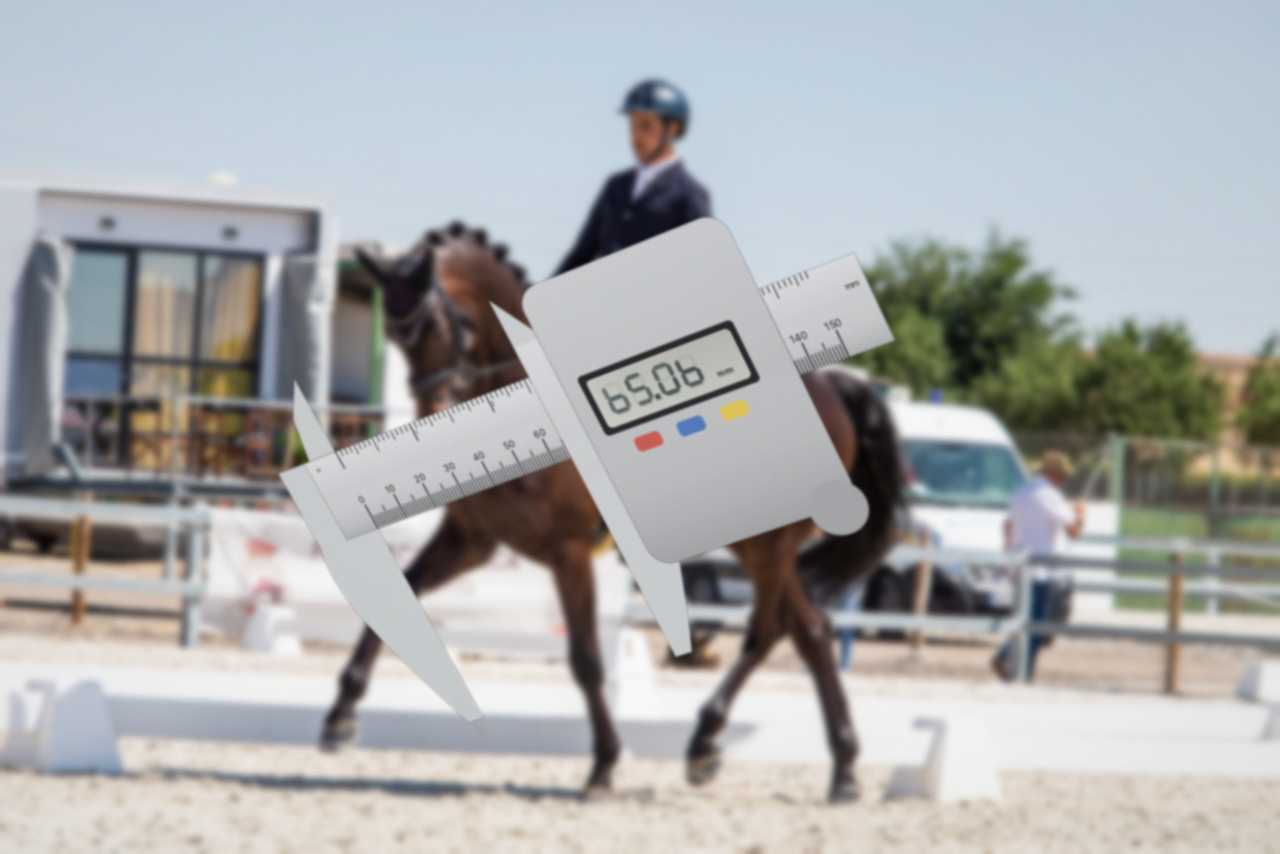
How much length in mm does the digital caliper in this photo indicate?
65.06 mm
